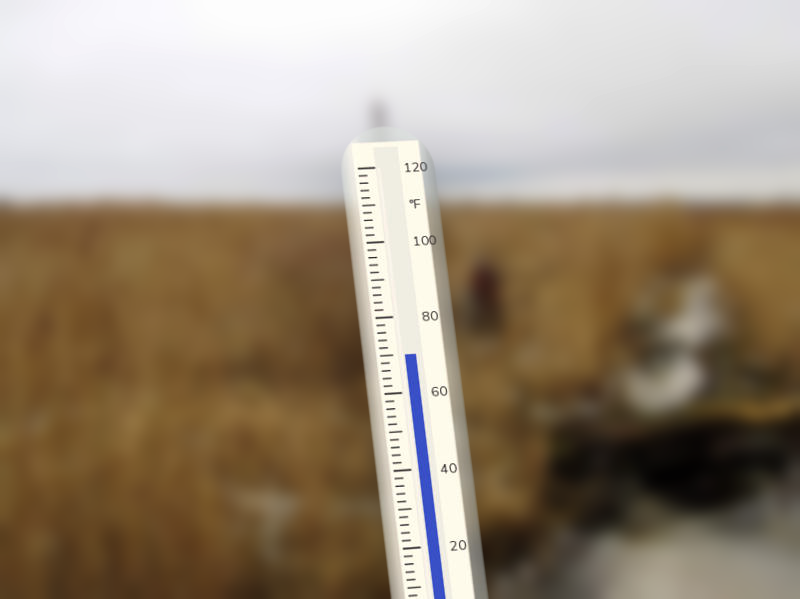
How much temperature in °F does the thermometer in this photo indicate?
70 °F
